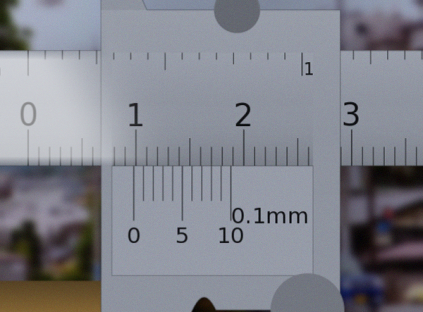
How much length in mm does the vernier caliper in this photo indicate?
9.8 mm
